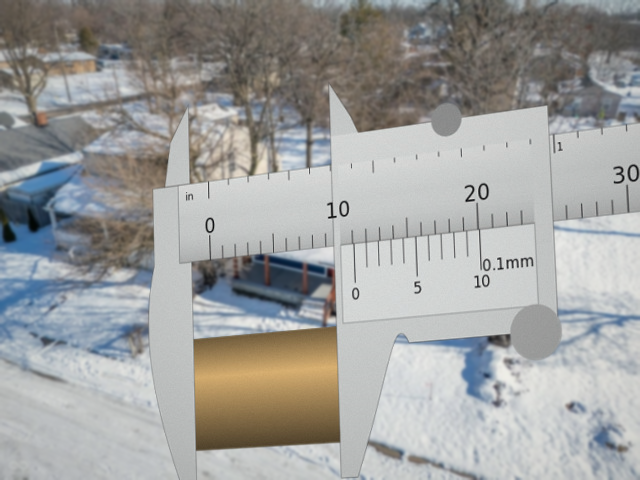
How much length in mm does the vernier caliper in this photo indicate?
11.1 mm
